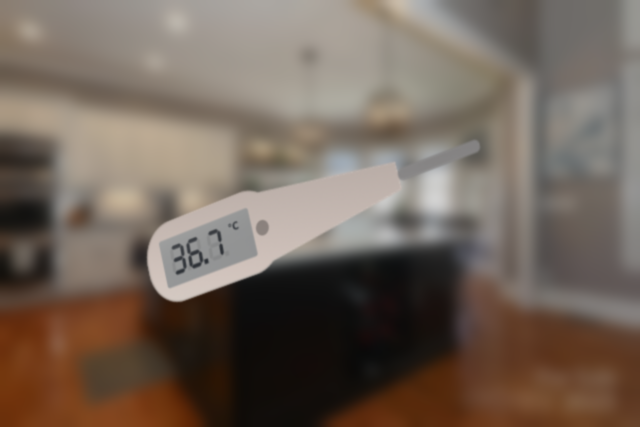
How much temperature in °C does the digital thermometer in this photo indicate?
36.7 °C
